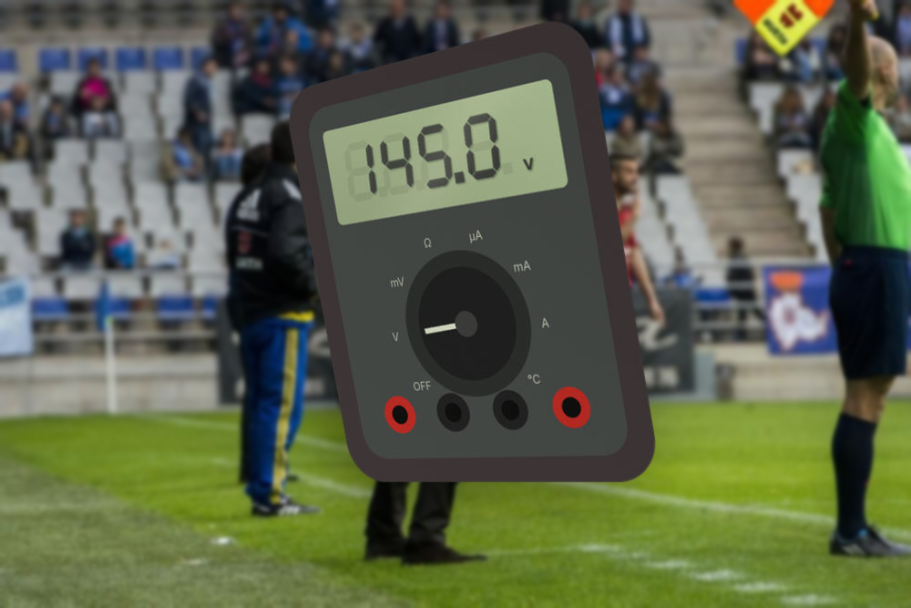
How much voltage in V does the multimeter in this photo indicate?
145.0 V
